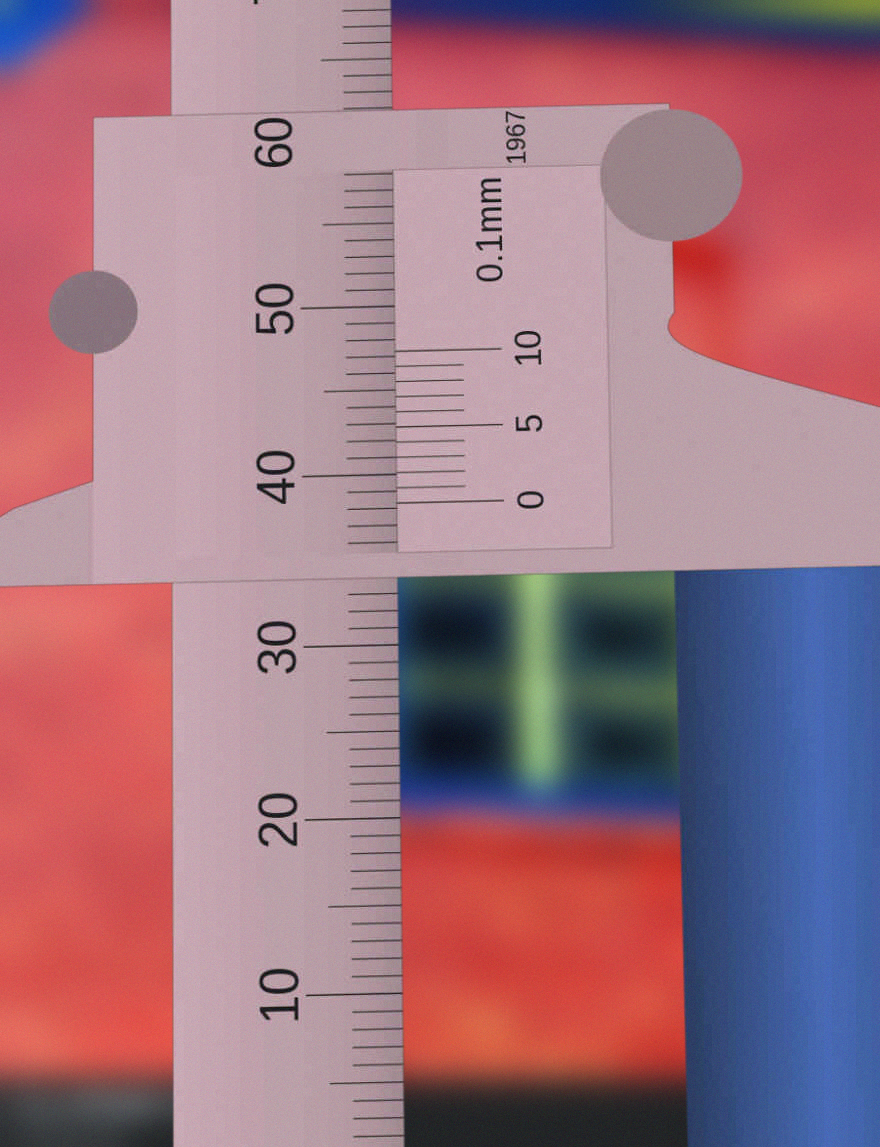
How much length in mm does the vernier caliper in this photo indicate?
38.3 mm
